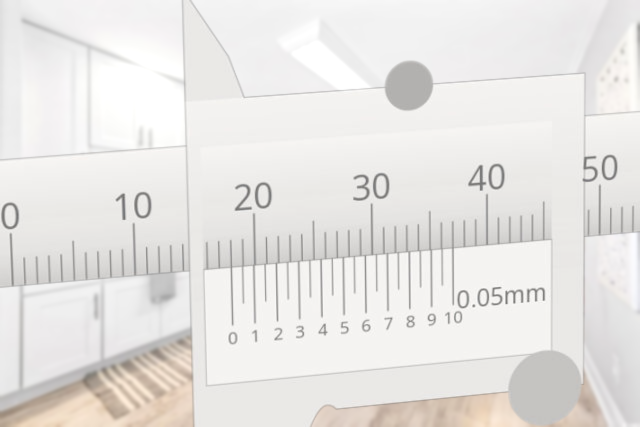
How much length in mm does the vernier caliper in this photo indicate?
18.0 mm
